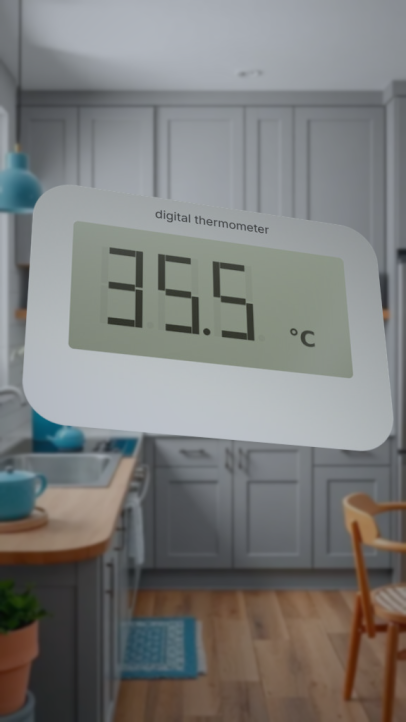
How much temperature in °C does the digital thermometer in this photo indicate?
35.5 °C
